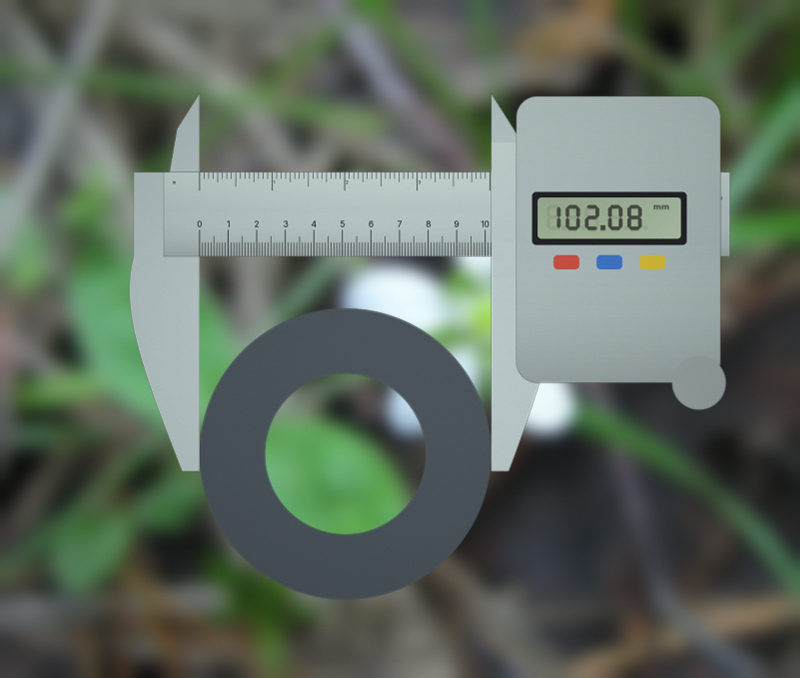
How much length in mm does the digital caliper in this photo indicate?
102.08 mm
